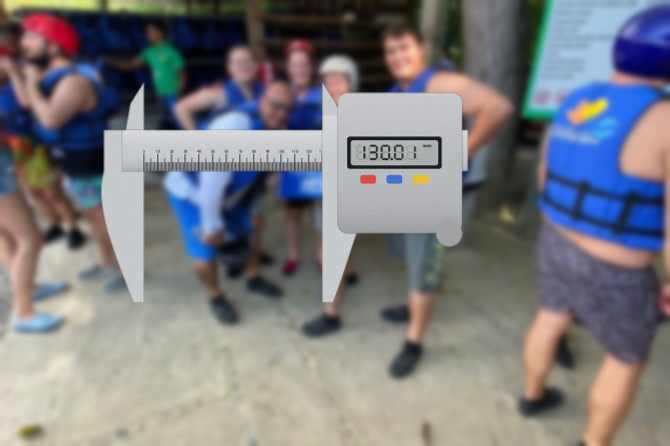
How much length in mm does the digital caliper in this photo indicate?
130.01 mm
